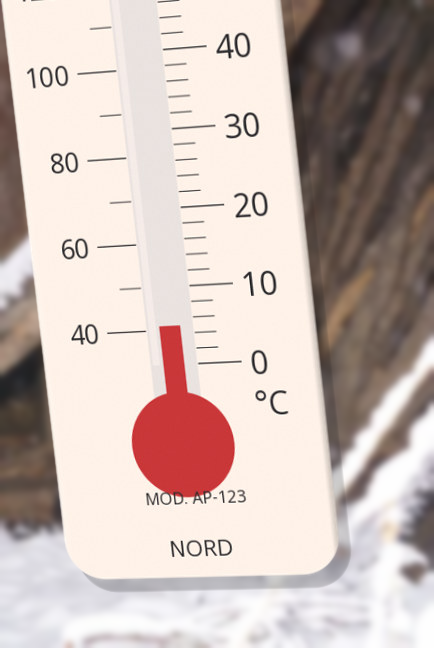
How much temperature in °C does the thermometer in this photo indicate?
5 °C
